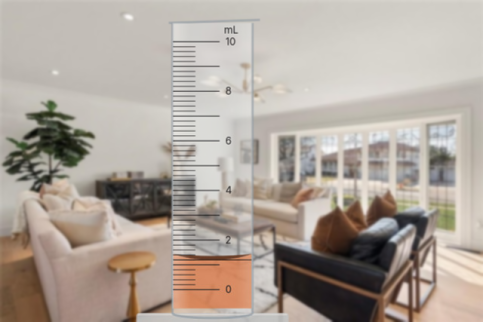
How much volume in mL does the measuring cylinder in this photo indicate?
1.2 mL
